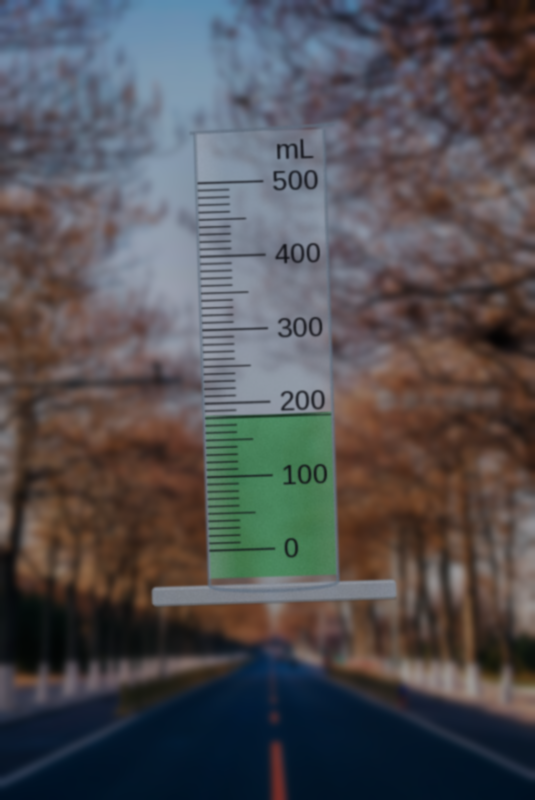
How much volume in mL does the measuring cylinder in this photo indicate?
180 mL
